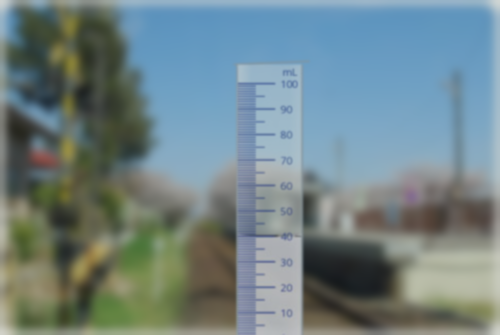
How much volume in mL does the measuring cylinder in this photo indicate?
40 mL
